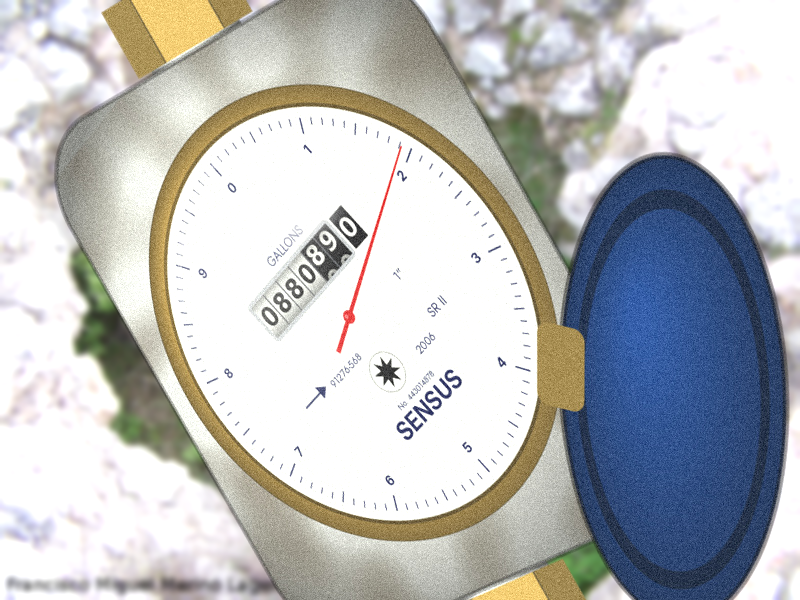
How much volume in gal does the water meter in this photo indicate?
880891.9 gal
